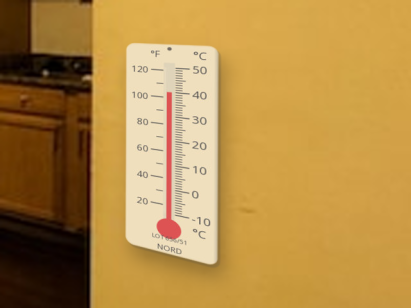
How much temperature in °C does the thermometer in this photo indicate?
40 °C
